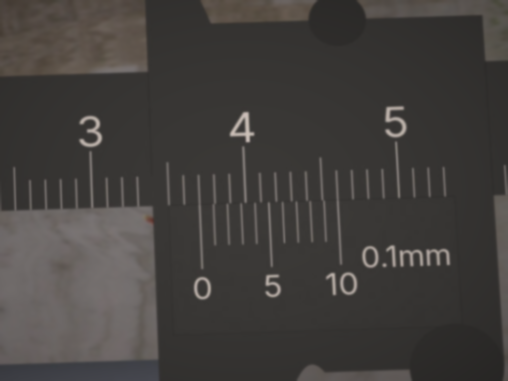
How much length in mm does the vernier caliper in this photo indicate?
37.0 mm
